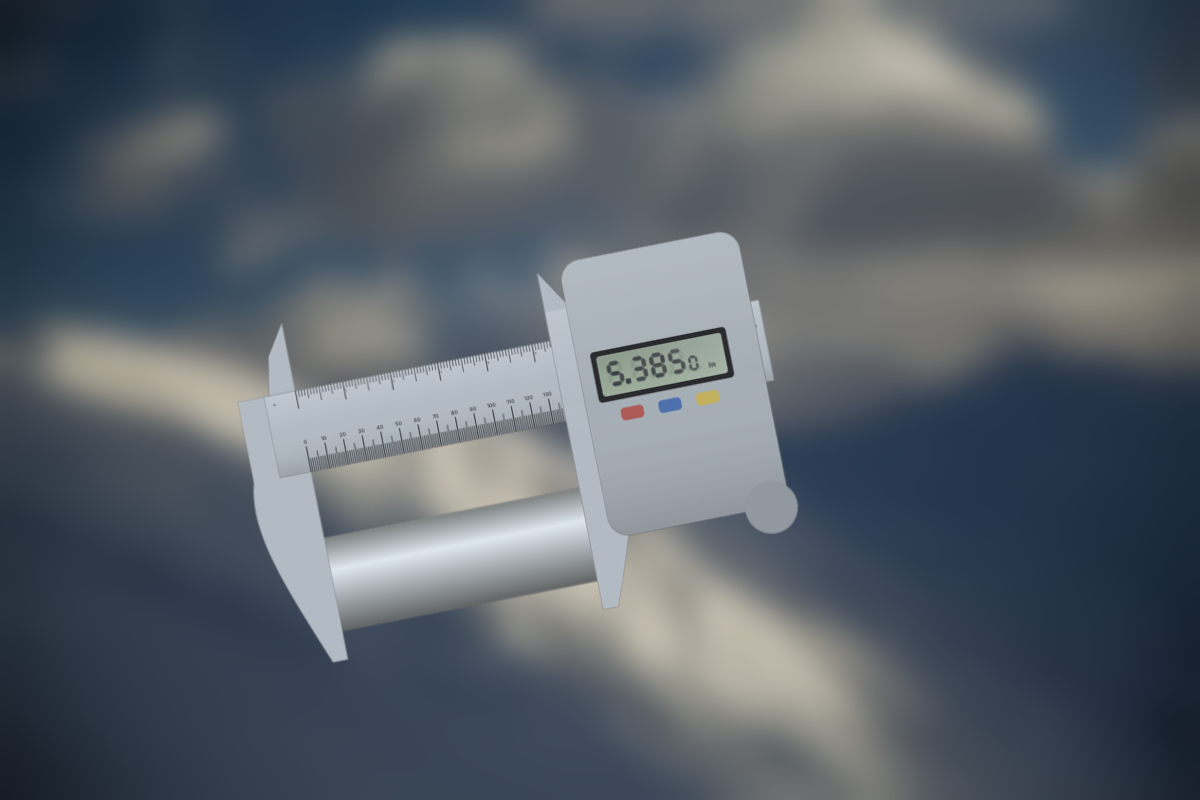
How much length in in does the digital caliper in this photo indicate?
5.3850 in
